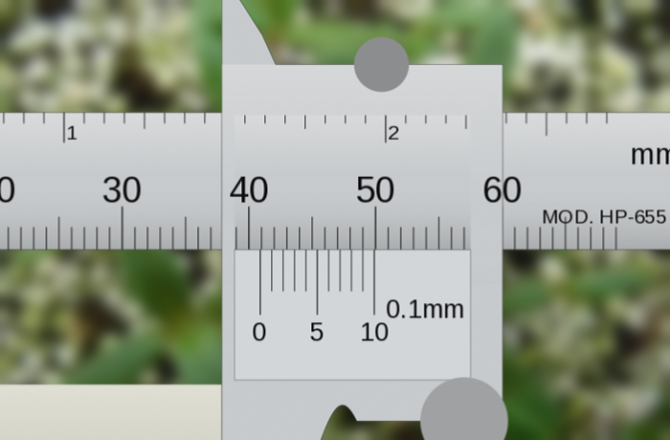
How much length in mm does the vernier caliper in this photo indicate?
40.9 mm
